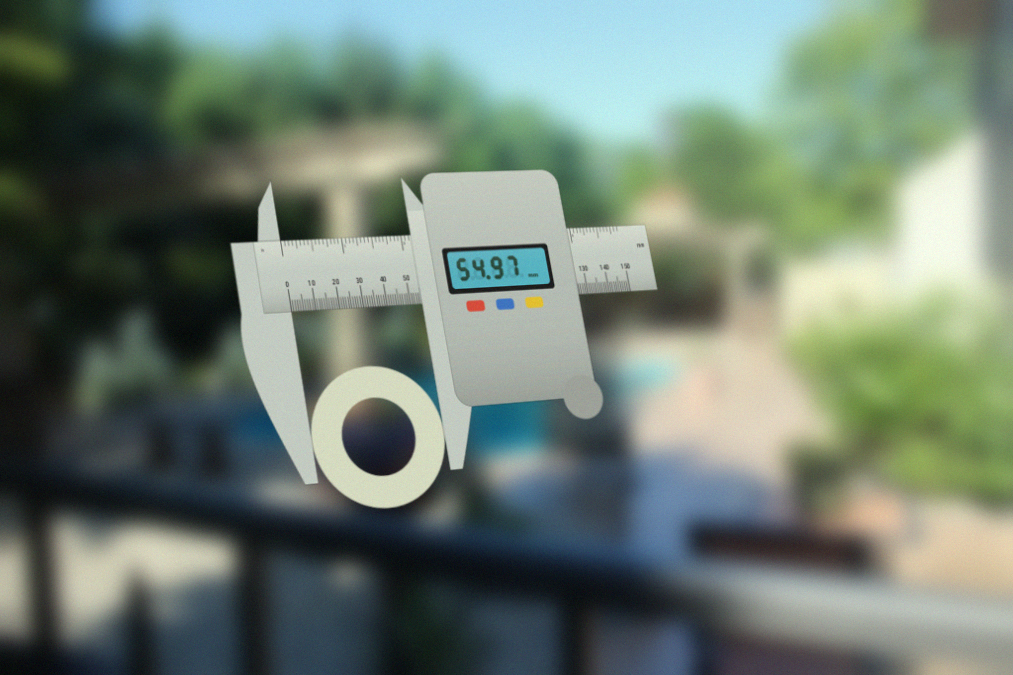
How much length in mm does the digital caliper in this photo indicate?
54.97 mm
